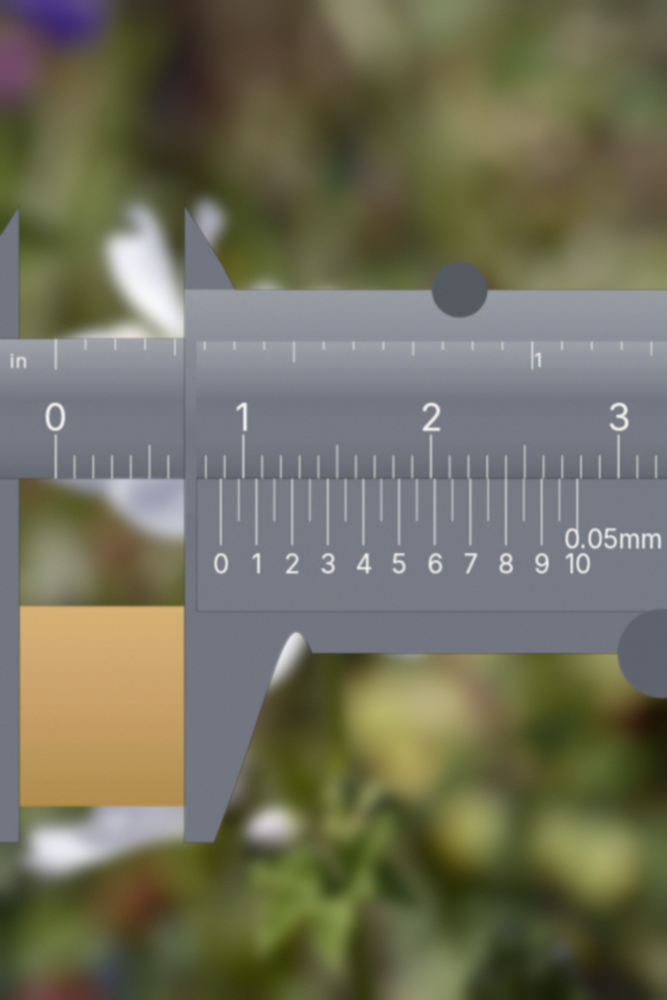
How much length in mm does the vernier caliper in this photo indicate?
8.8 mm
